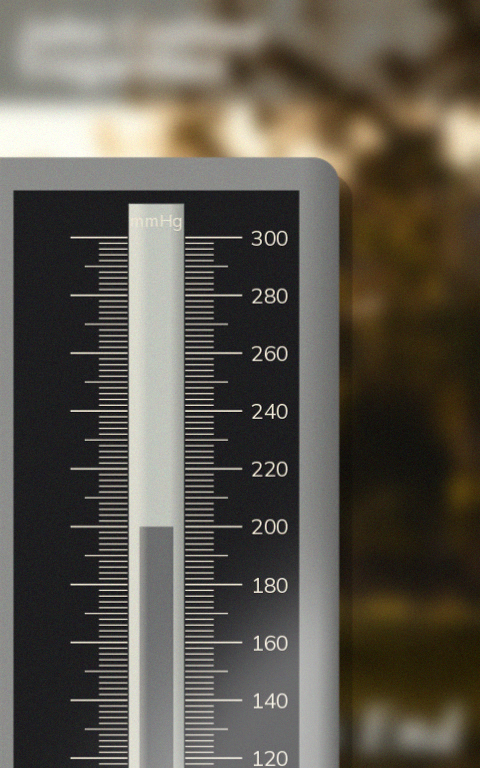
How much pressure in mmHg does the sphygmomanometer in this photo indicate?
200 mmHg
